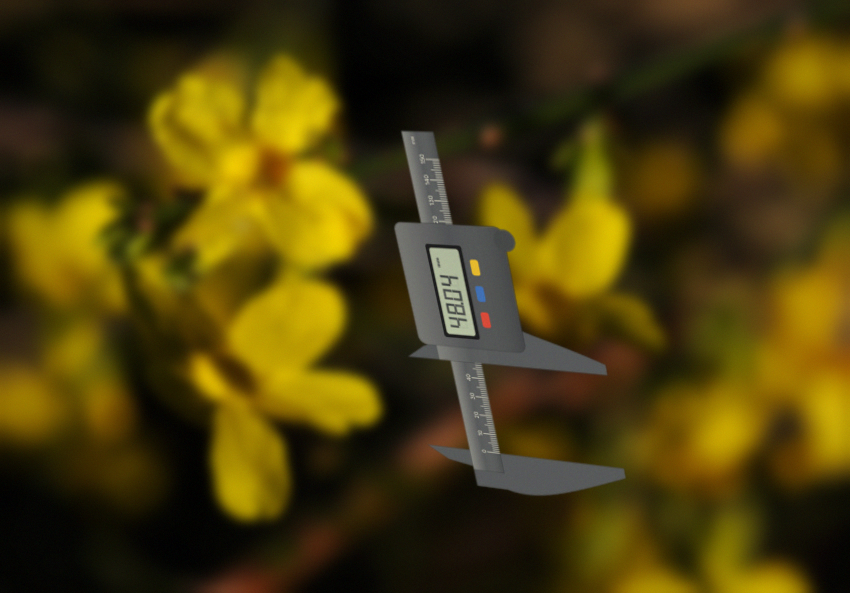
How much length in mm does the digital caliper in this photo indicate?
48.04 mm
